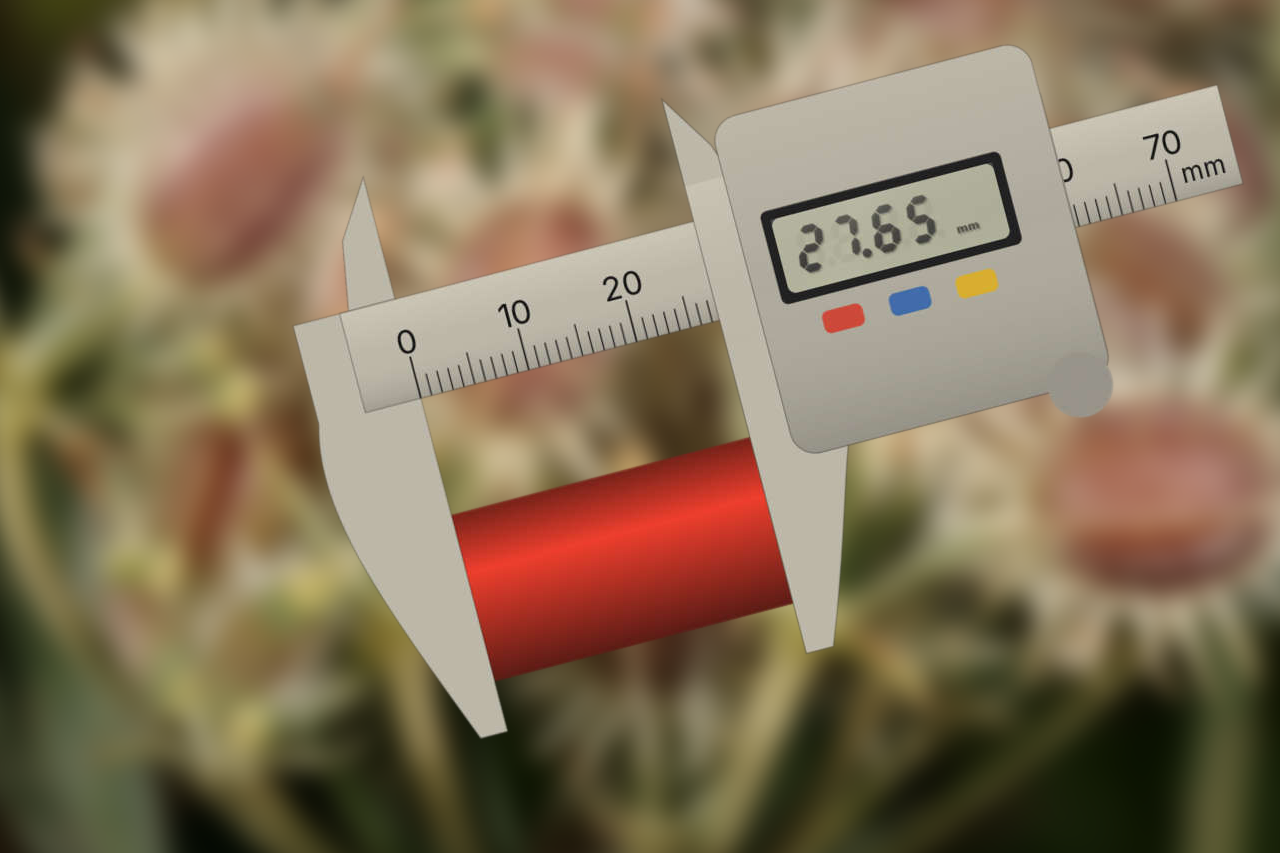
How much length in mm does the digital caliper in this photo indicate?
27.65 mm
